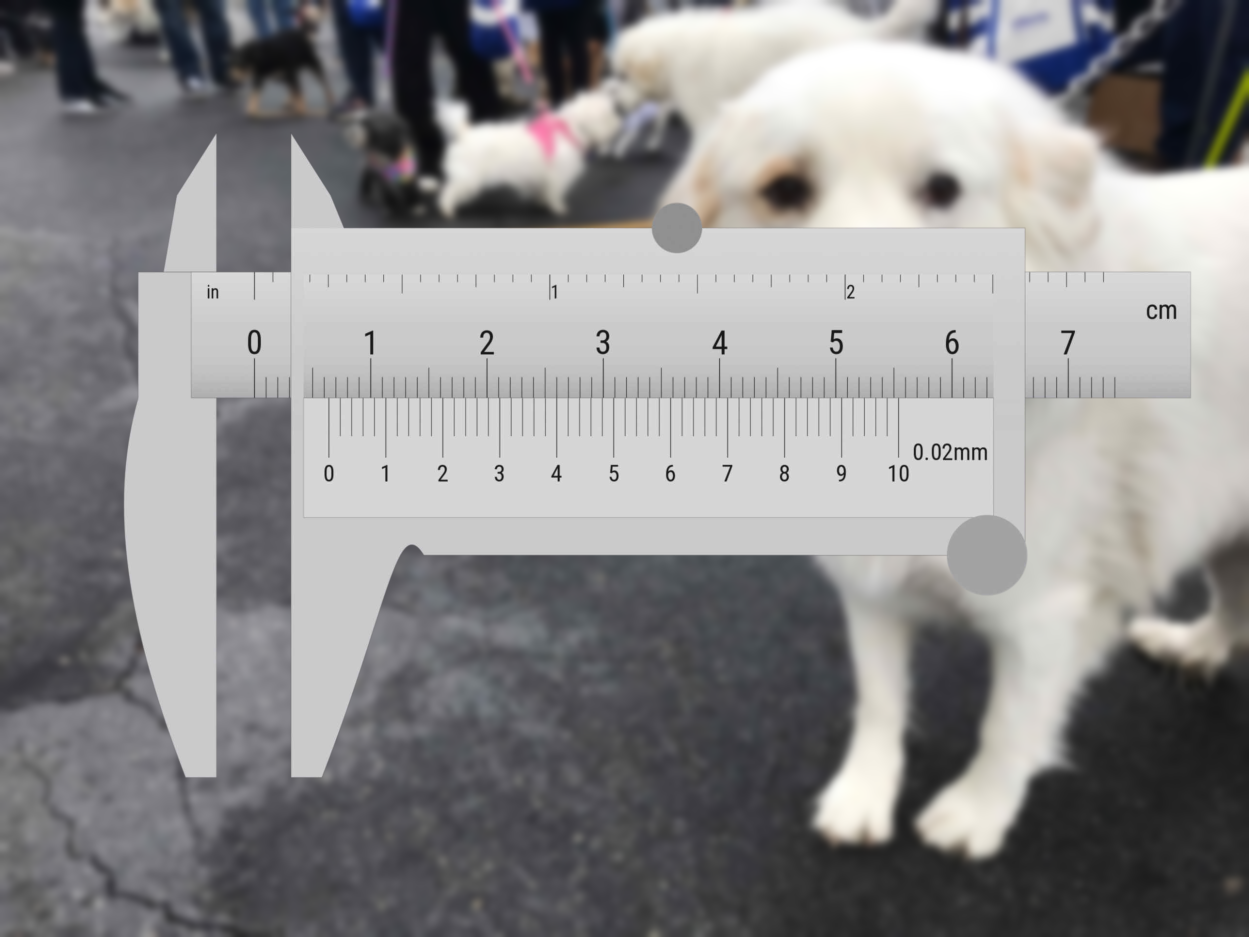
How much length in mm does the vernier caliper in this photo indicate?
6.4 mm
